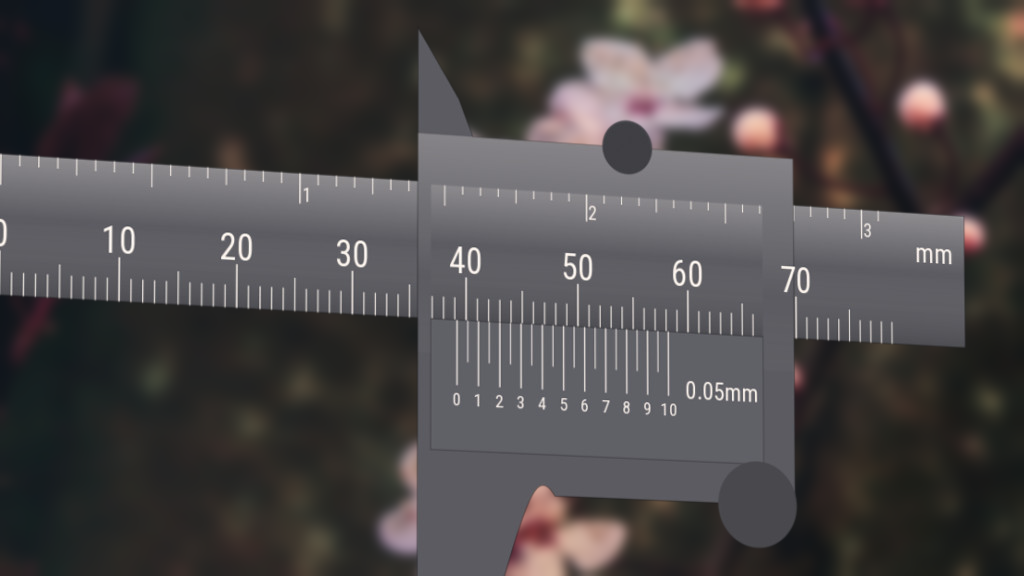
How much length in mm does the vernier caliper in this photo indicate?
39.2 mm
